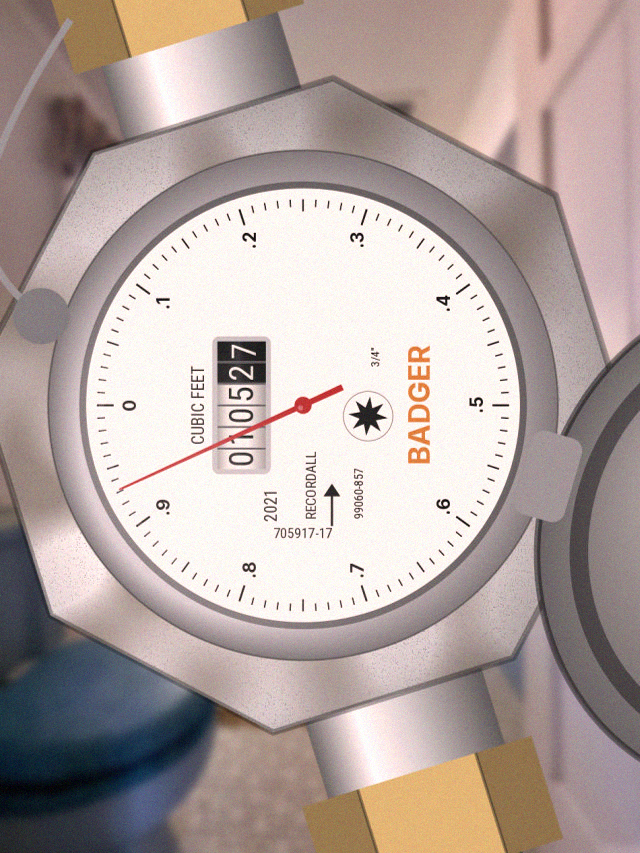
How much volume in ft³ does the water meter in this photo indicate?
10526.93 ft³
